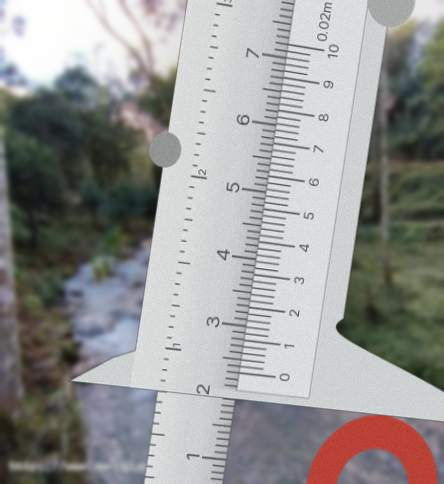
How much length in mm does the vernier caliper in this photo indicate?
23.0 mm
